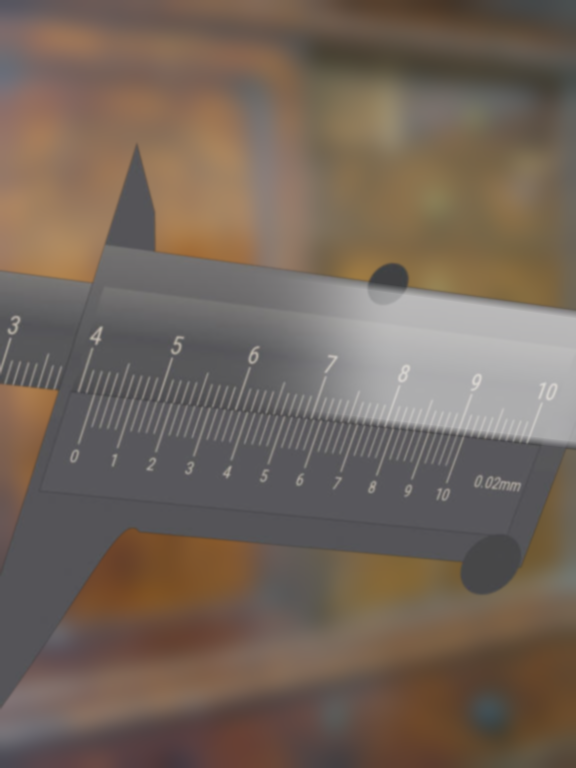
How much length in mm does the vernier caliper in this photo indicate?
42.0 mm
